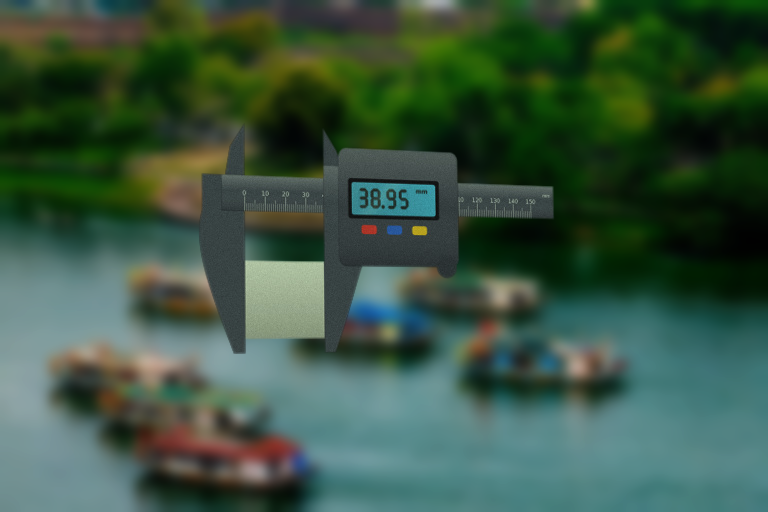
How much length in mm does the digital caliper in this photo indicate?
38.95 mm
